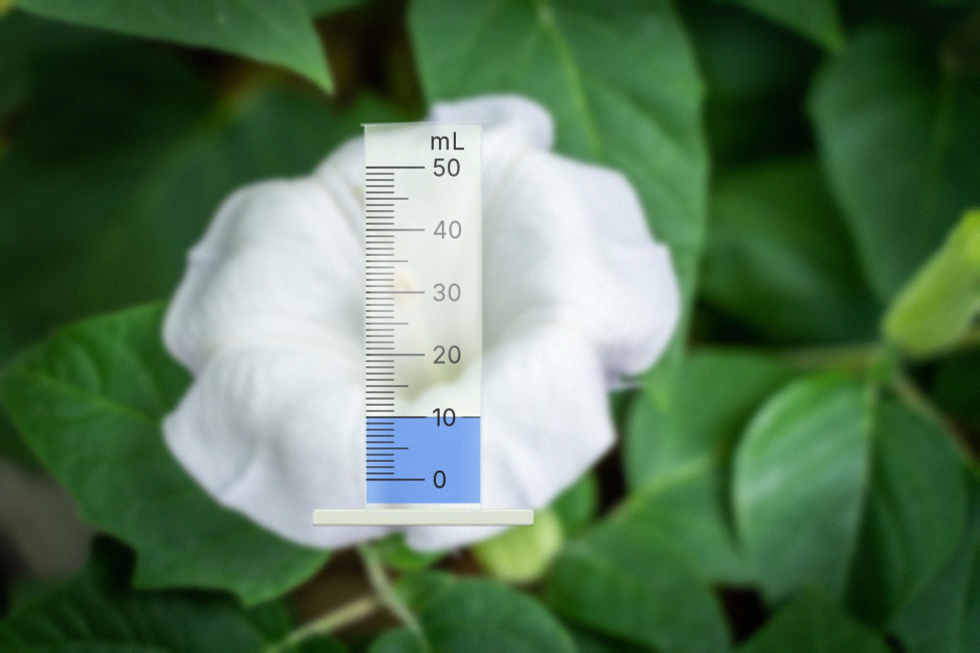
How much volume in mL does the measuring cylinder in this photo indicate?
10 mL
